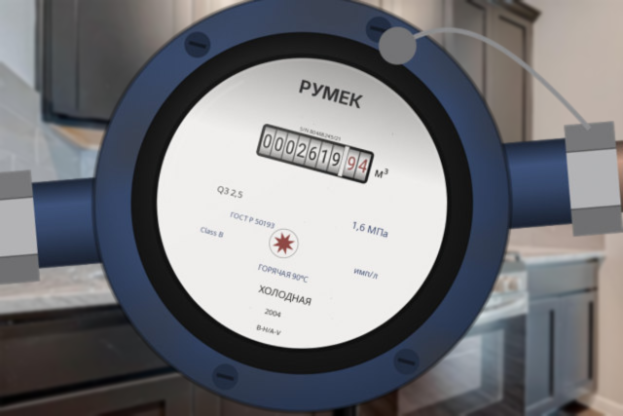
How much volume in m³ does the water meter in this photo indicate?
2619.94 m³
